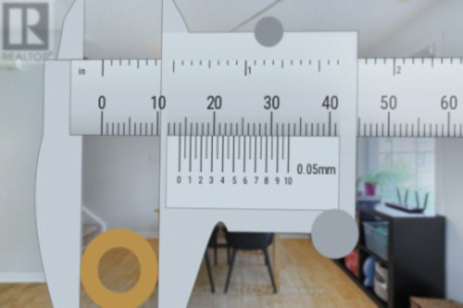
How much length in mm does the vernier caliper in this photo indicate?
14.0 mm
